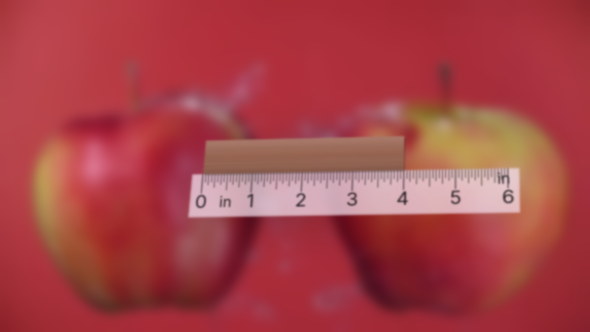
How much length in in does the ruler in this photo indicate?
4 in
